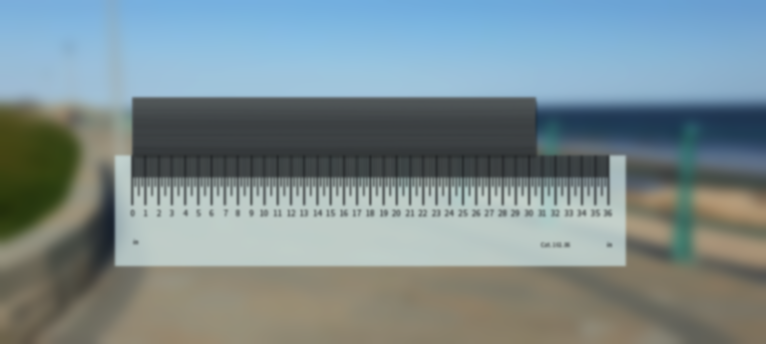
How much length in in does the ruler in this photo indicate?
30.5 in
